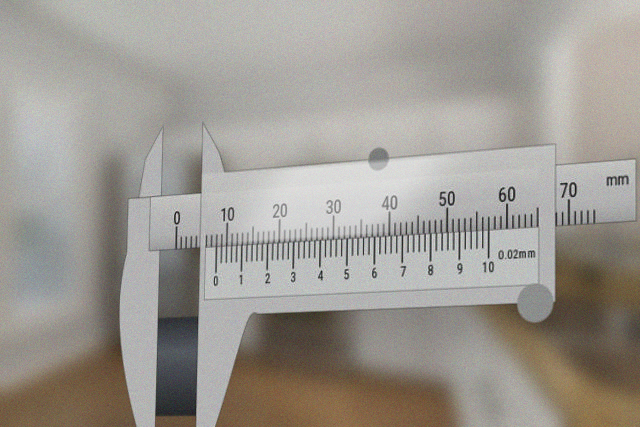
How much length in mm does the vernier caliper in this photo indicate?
8.0 mm
